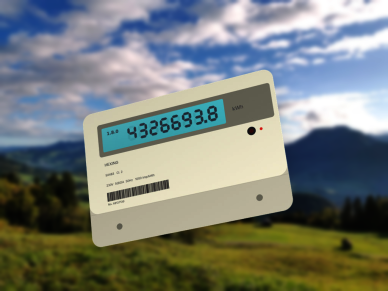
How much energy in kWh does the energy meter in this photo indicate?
4326693.8 kWh
